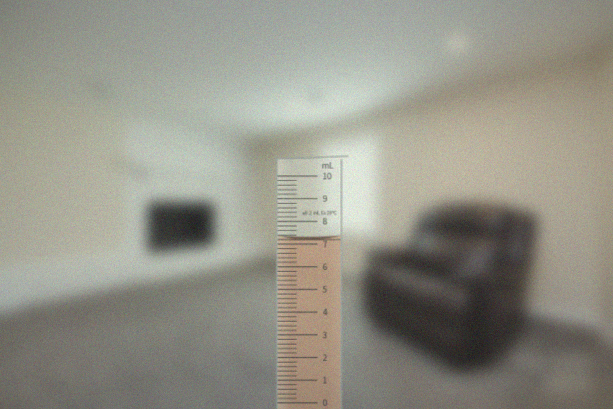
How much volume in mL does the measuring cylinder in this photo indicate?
7.2 mL
